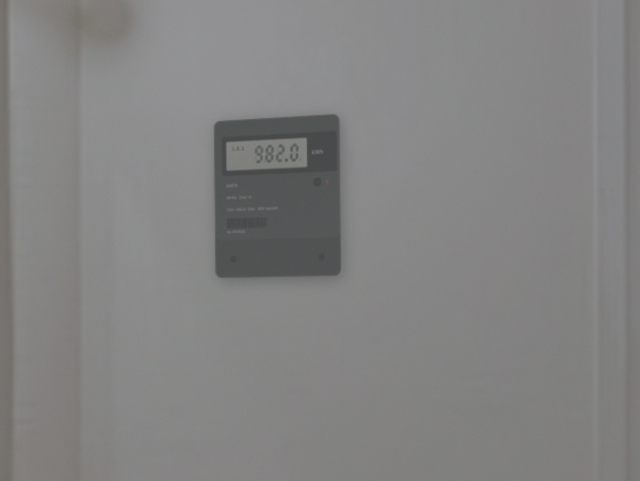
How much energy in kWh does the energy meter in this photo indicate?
982.0 kWh
